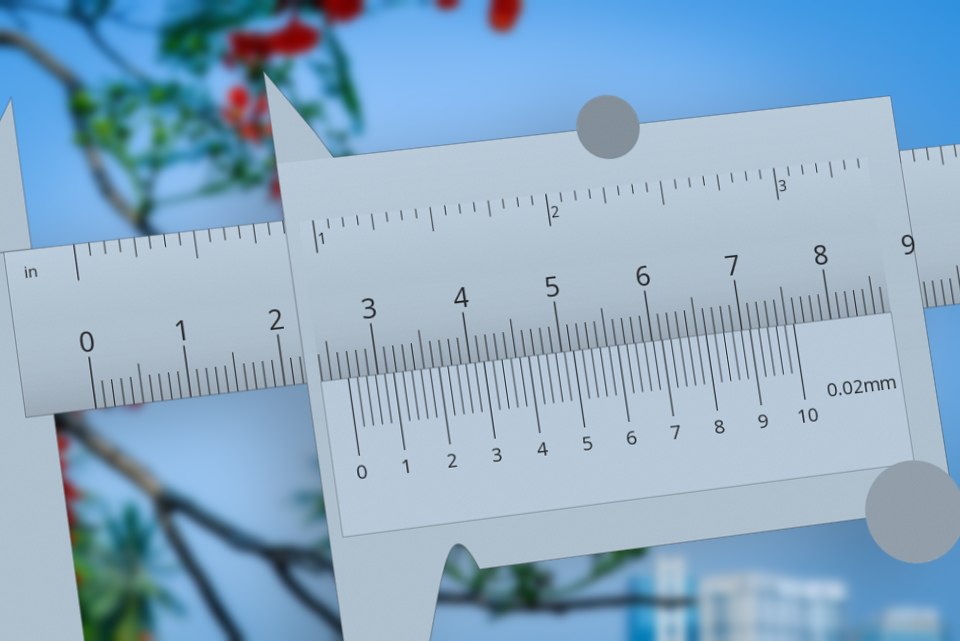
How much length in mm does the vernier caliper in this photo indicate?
26.8 mm
